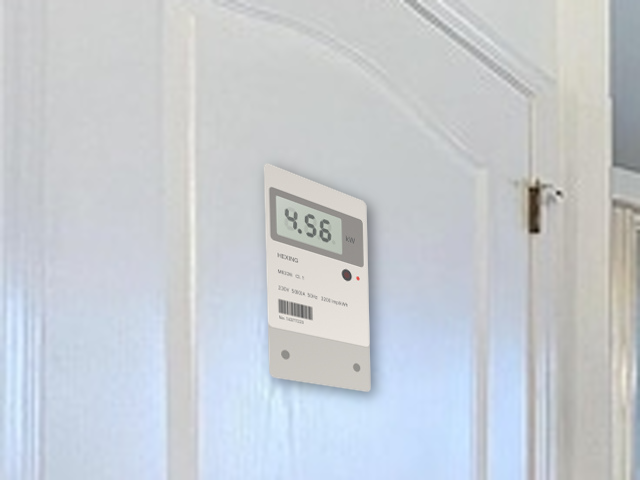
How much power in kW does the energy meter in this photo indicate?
4.56 kW
